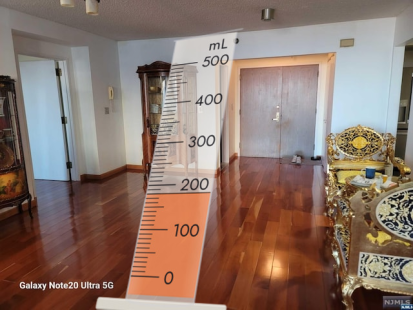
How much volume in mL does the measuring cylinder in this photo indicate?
180 mL
